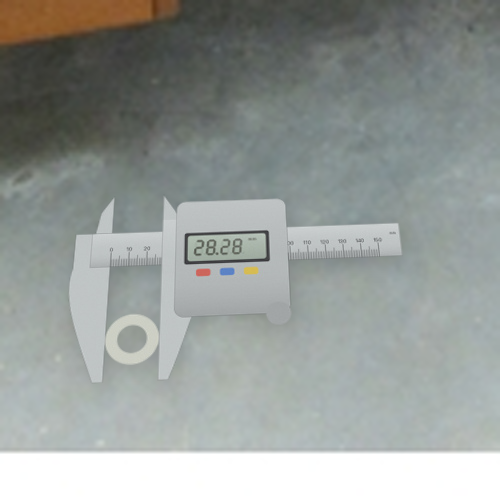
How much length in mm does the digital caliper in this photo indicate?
28.28 mm
